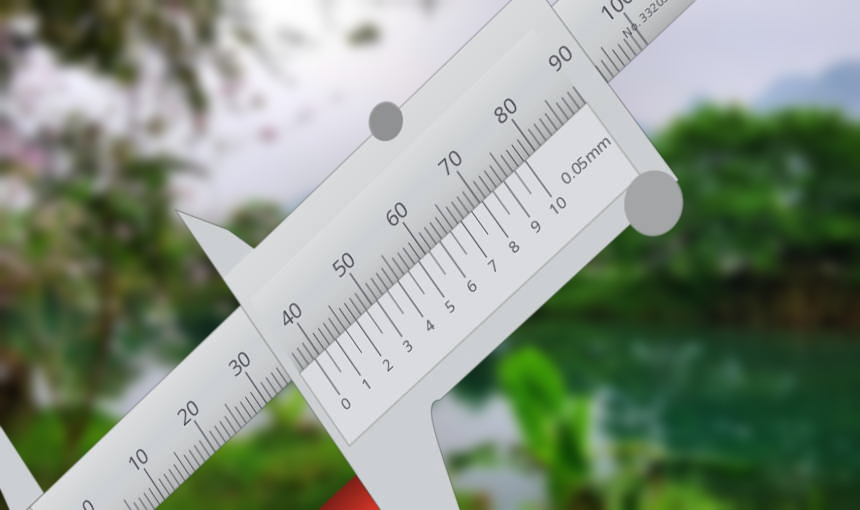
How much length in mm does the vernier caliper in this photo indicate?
39.2 mm
